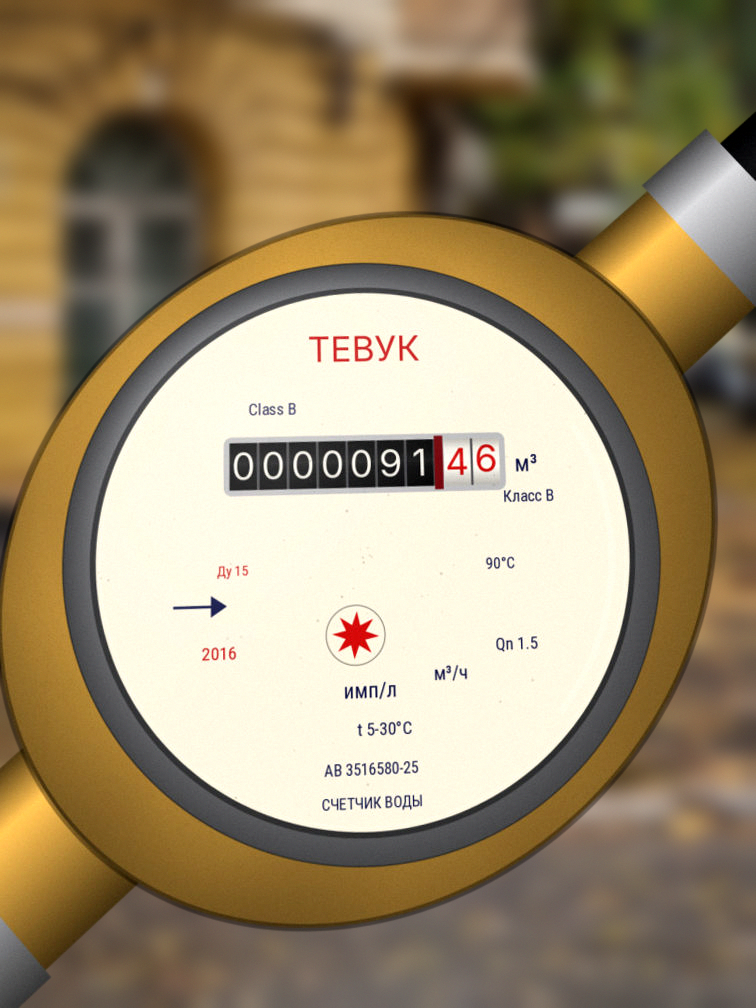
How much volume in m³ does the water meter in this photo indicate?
91.46 m³
